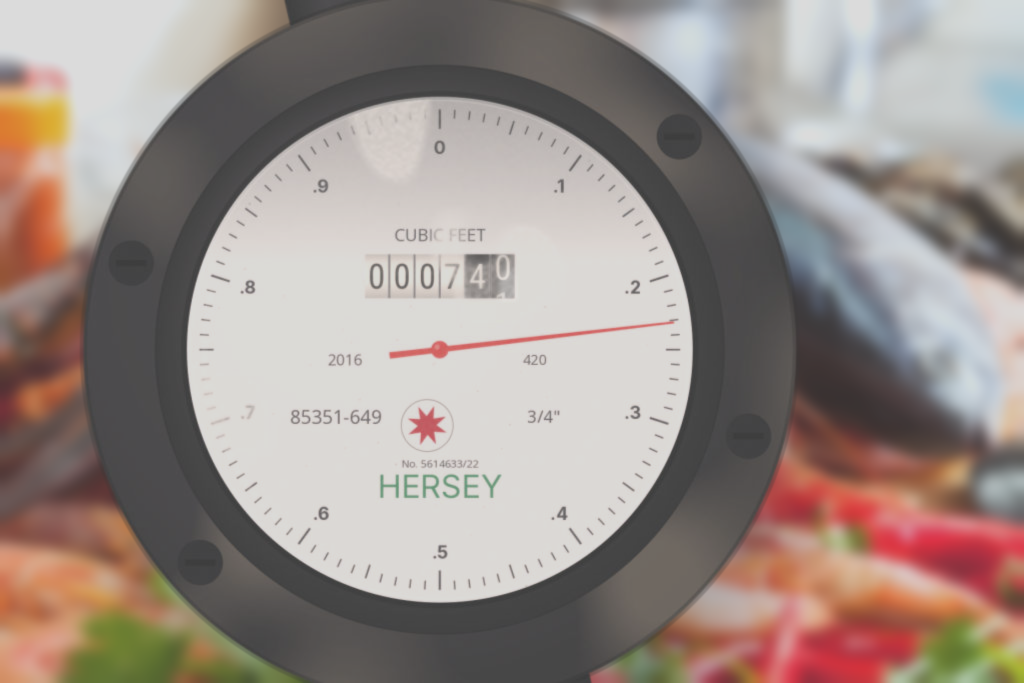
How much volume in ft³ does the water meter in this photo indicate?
740.23 ft³
